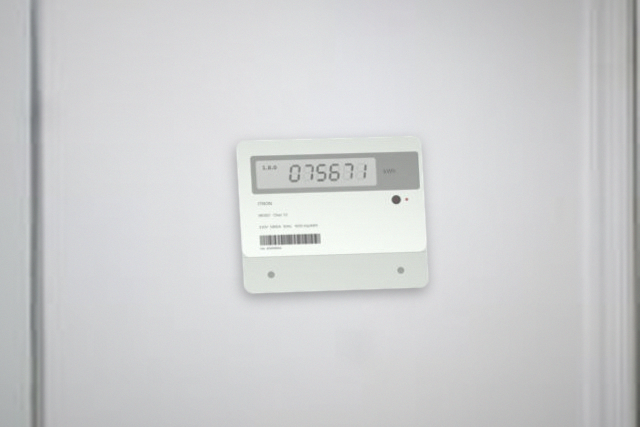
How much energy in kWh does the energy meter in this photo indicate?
75671 kWh
